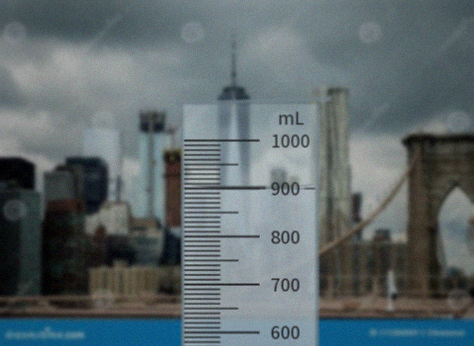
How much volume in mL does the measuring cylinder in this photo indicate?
900 mL
